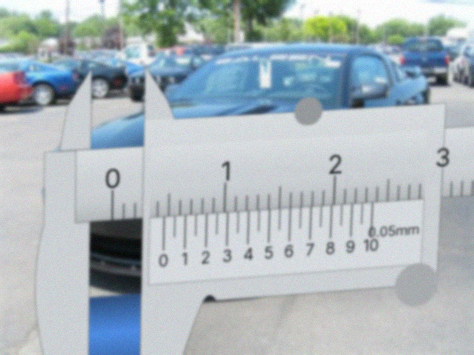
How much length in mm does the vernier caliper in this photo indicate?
4.6 mm
